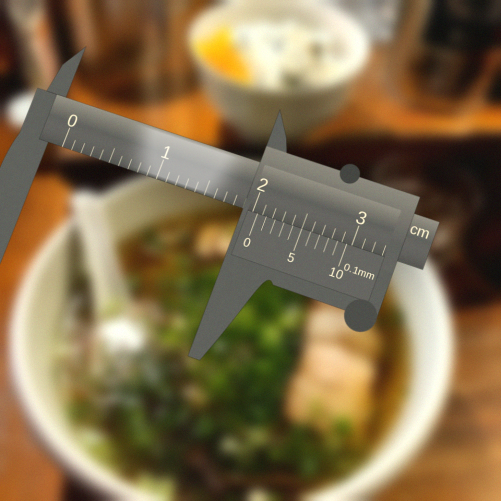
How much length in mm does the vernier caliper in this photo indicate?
20.5 mm
